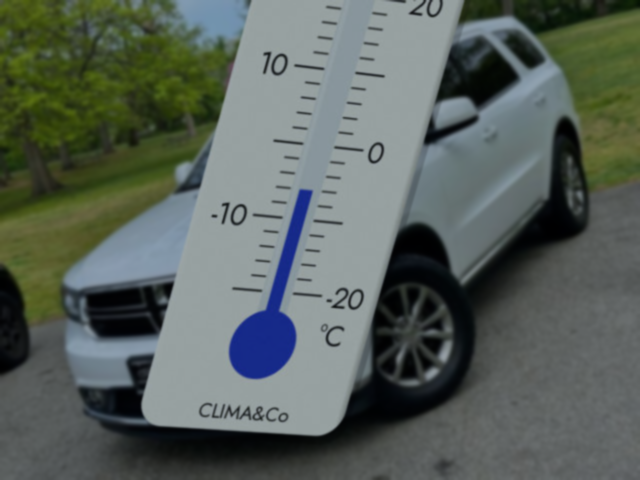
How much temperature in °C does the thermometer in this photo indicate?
-6 °C
